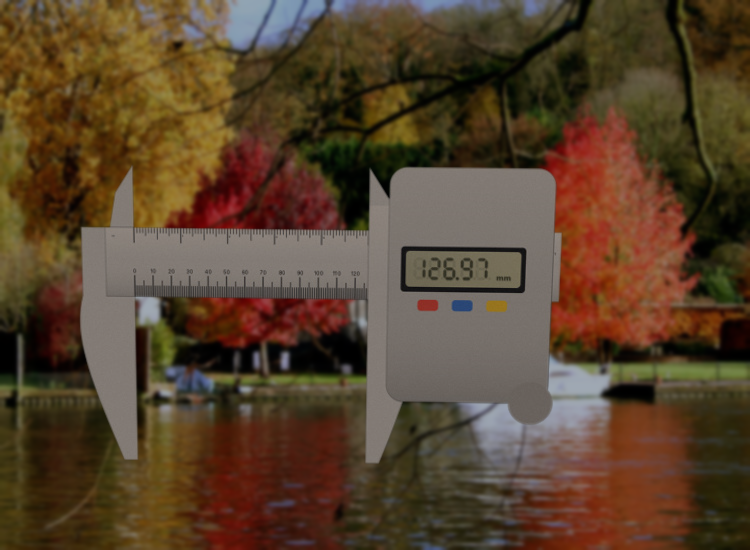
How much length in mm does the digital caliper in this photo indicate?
126.97 mm
